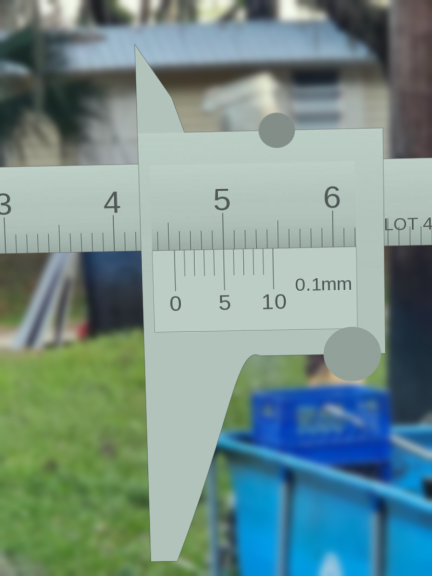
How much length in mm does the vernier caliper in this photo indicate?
45.5 mm
